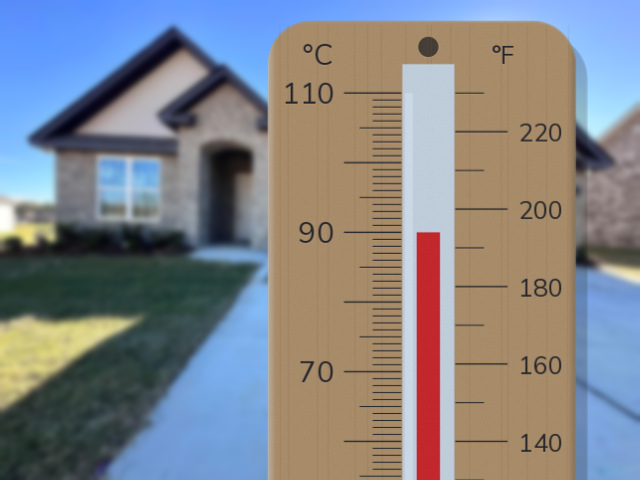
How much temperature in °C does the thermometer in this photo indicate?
90 °C
